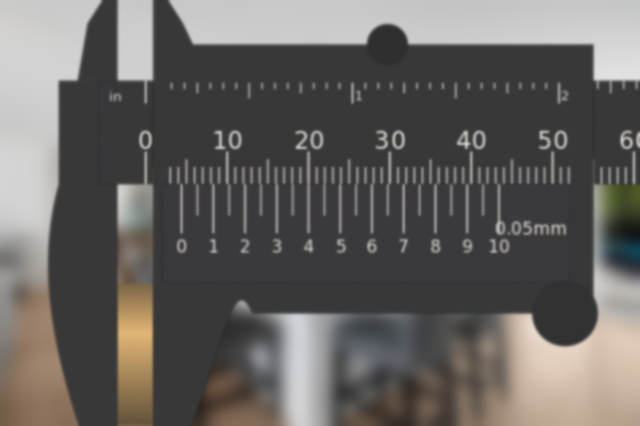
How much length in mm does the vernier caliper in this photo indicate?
4.4 mm
